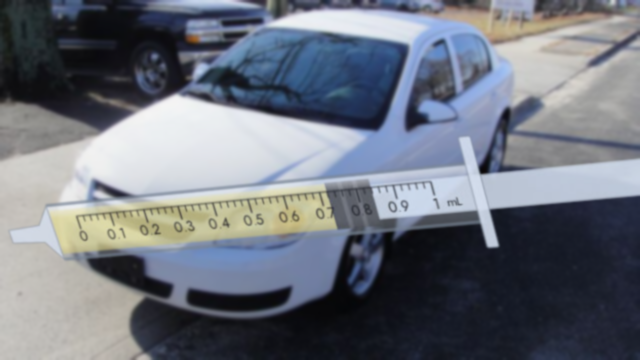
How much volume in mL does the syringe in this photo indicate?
0.72 mL
